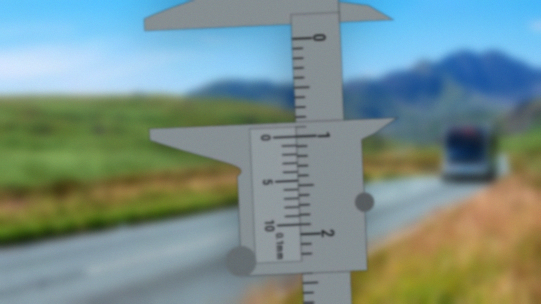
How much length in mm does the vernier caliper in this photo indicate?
10.0 mm
